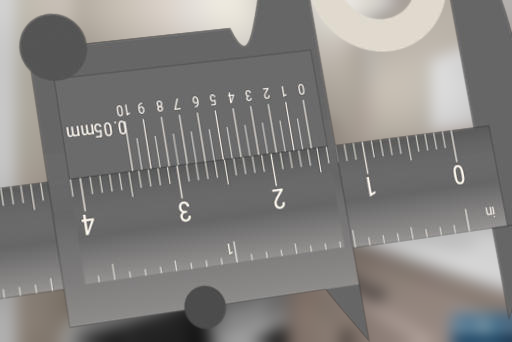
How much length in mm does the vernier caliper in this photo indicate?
15.6 mm
